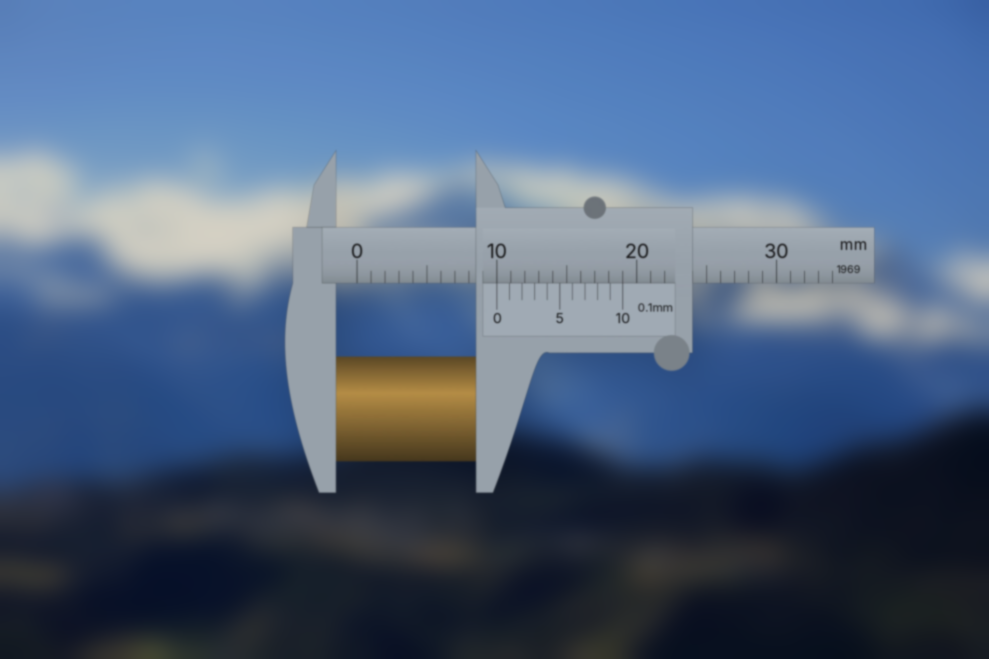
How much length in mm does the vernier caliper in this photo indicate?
10.0 mm
